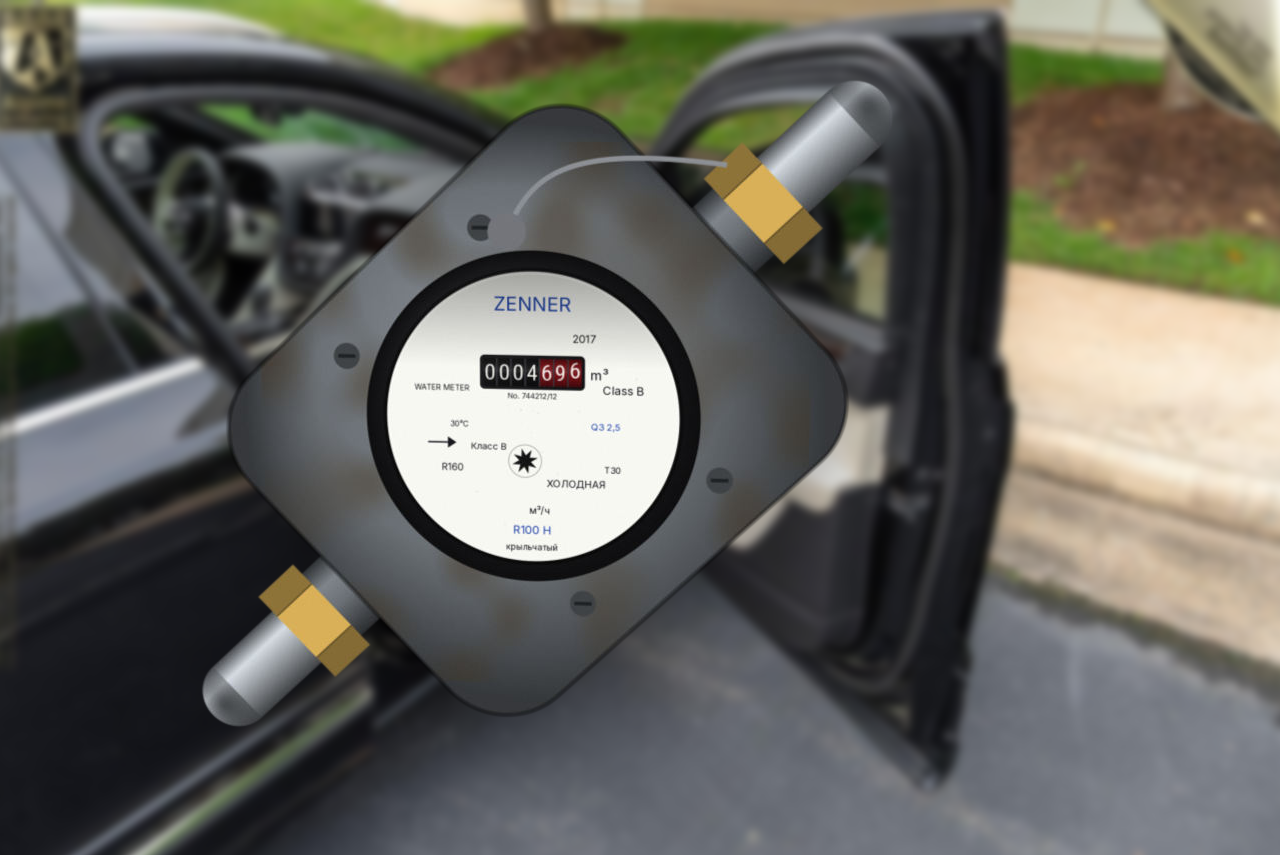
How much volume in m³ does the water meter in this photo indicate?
4.696 m³
